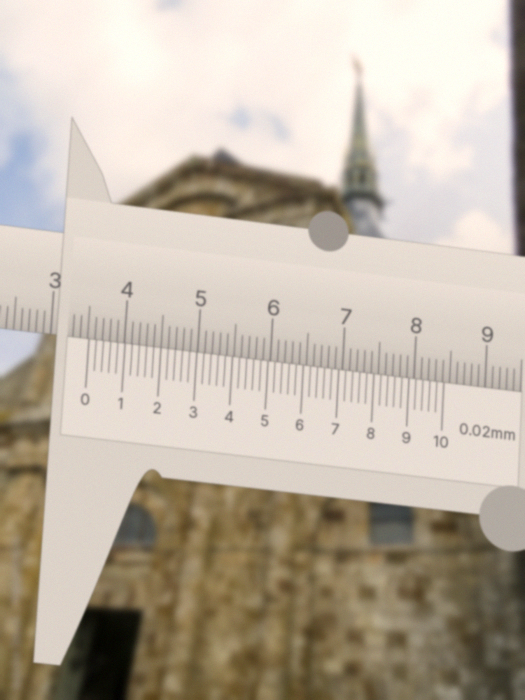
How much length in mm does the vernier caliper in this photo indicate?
35.2 mm
